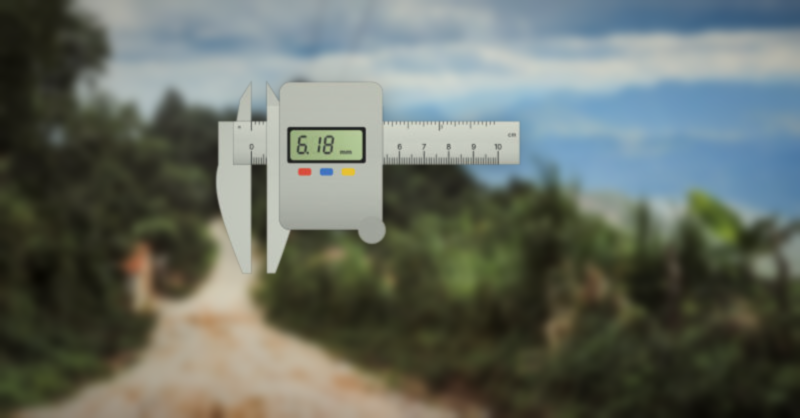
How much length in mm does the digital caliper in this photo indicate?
6.18 mm
